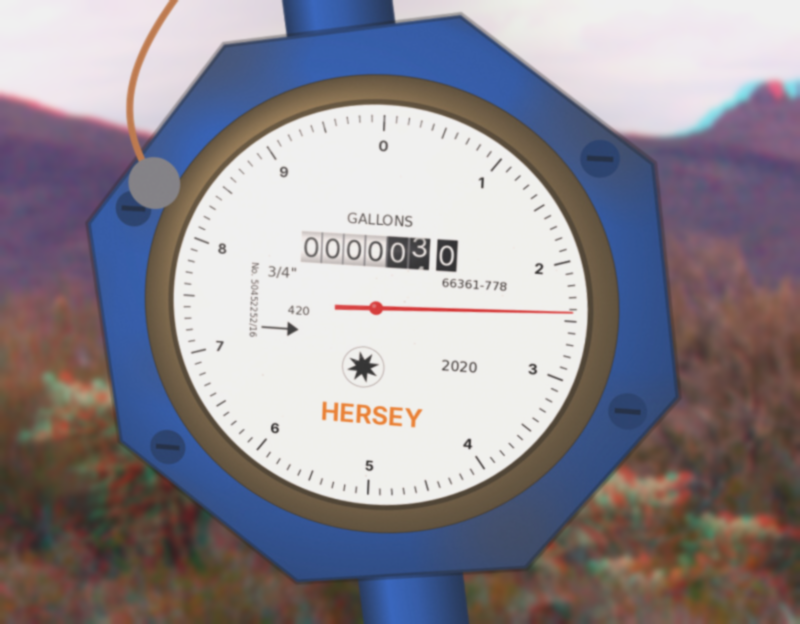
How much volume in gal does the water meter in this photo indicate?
32.4 gal
